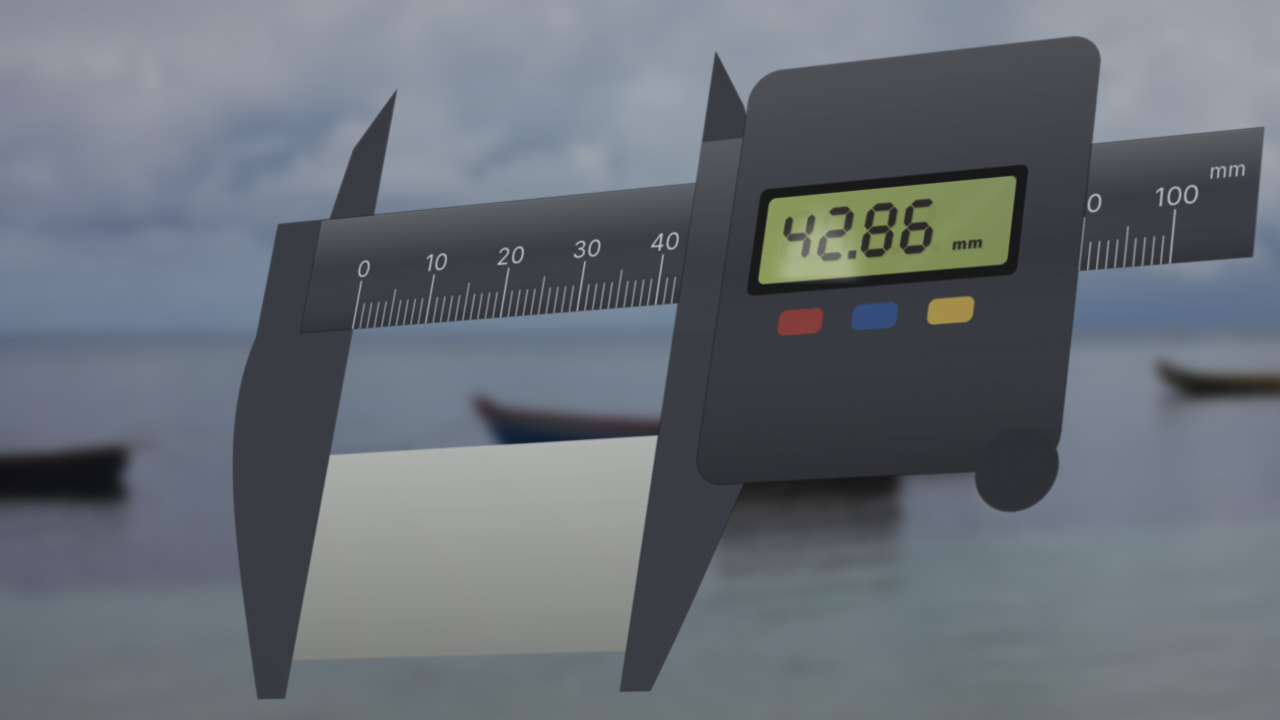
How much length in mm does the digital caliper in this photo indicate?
42.86 mm
